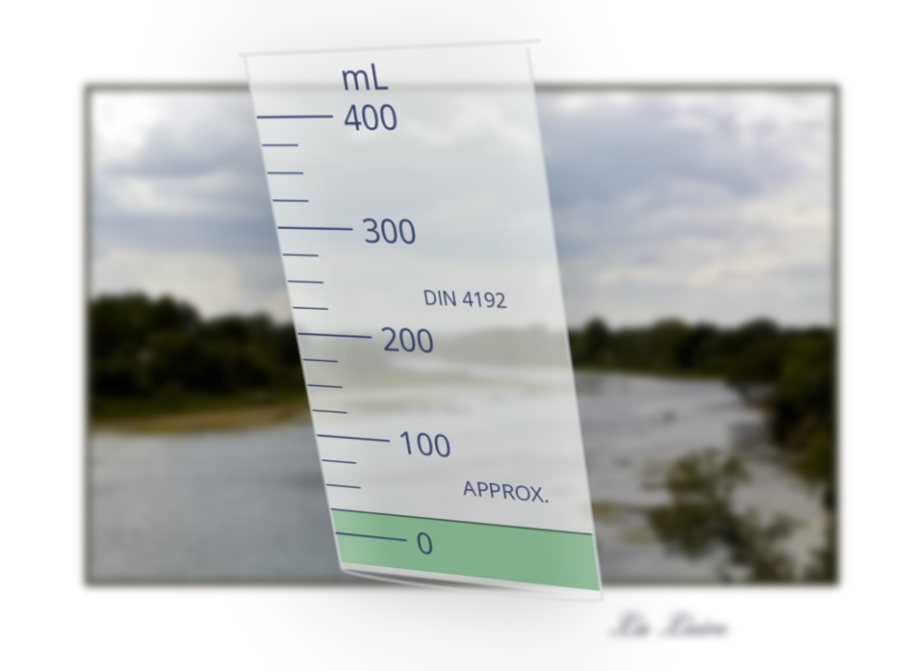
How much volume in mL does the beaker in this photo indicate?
25 mL
